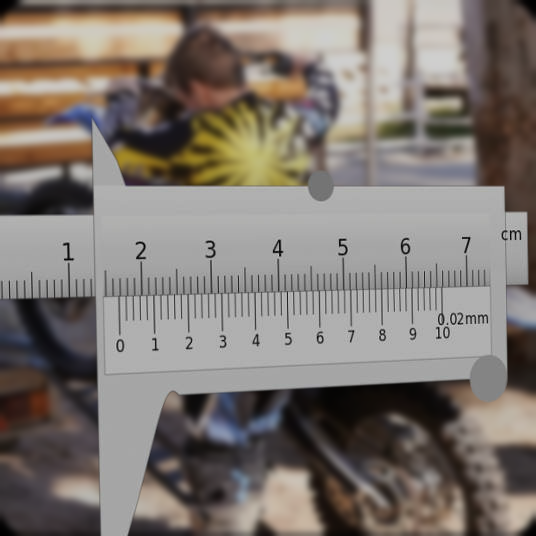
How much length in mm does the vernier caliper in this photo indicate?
16.8 mm
